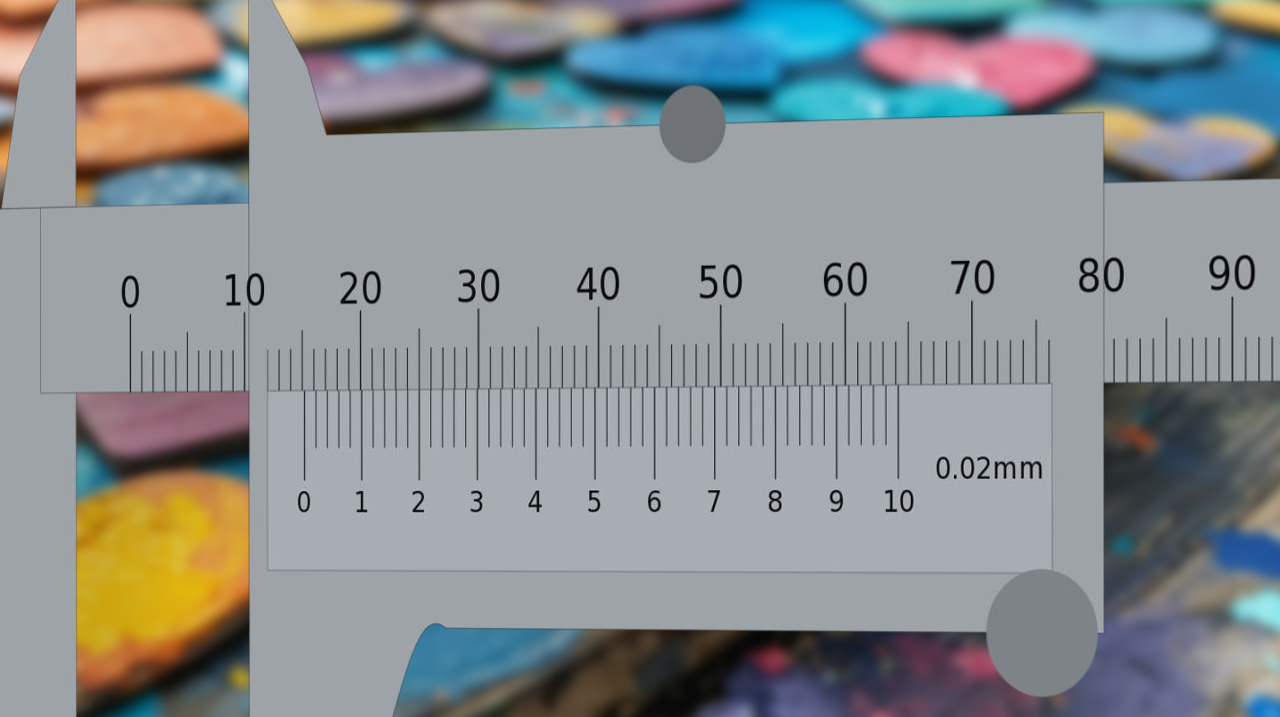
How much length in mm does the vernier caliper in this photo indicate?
15.2 mm
